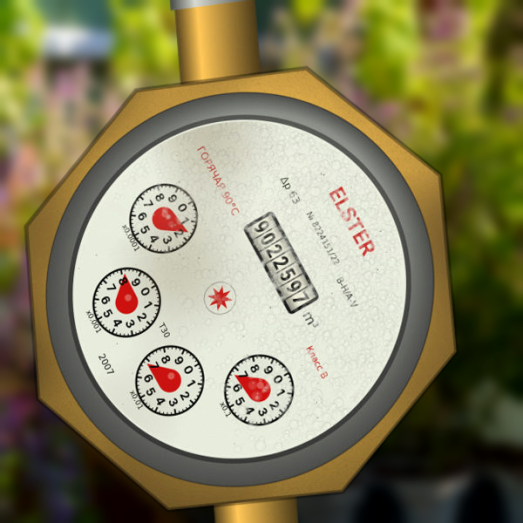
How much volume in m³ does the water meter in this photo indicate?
9022597.6681 m³
